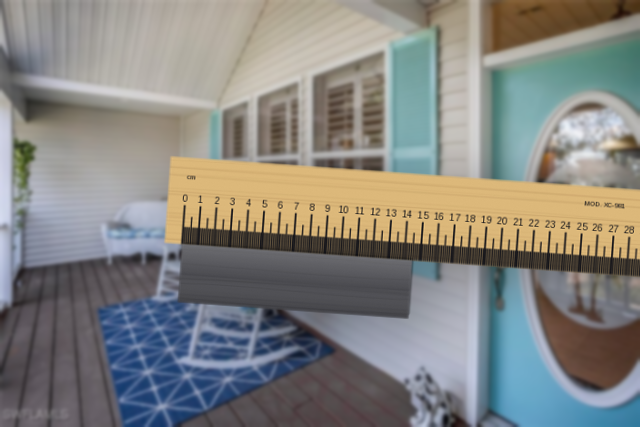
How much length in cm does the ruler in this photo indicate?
14.5 cm
